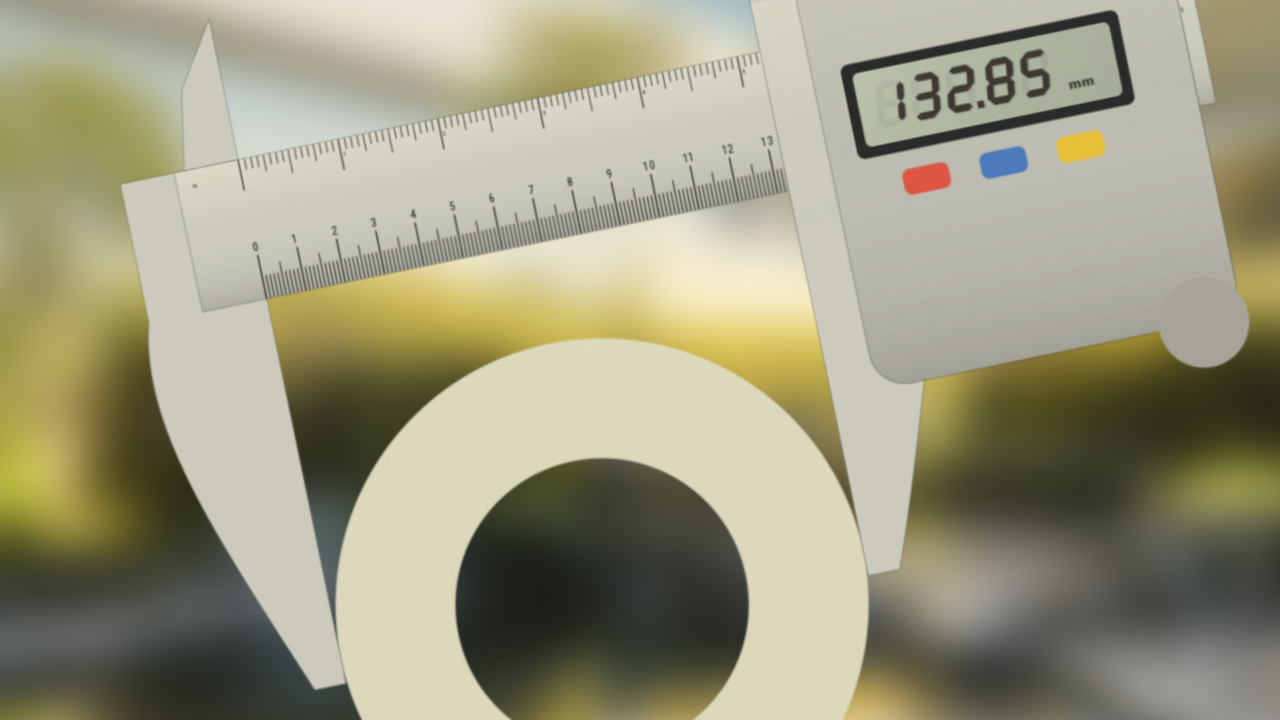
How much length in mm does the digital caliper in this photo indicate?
132.85 mm
